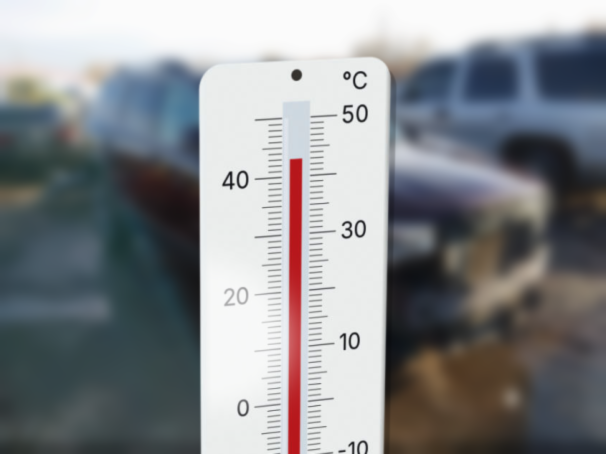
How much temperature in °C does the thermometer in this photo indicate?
43 °C
